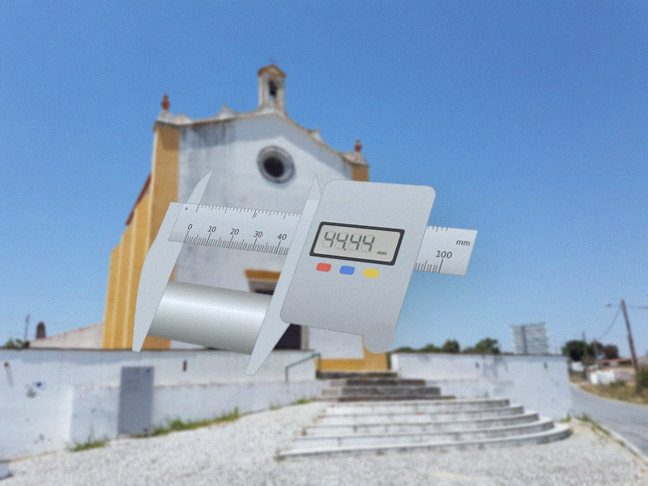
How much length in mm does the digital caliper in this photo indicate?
44.44 mm
